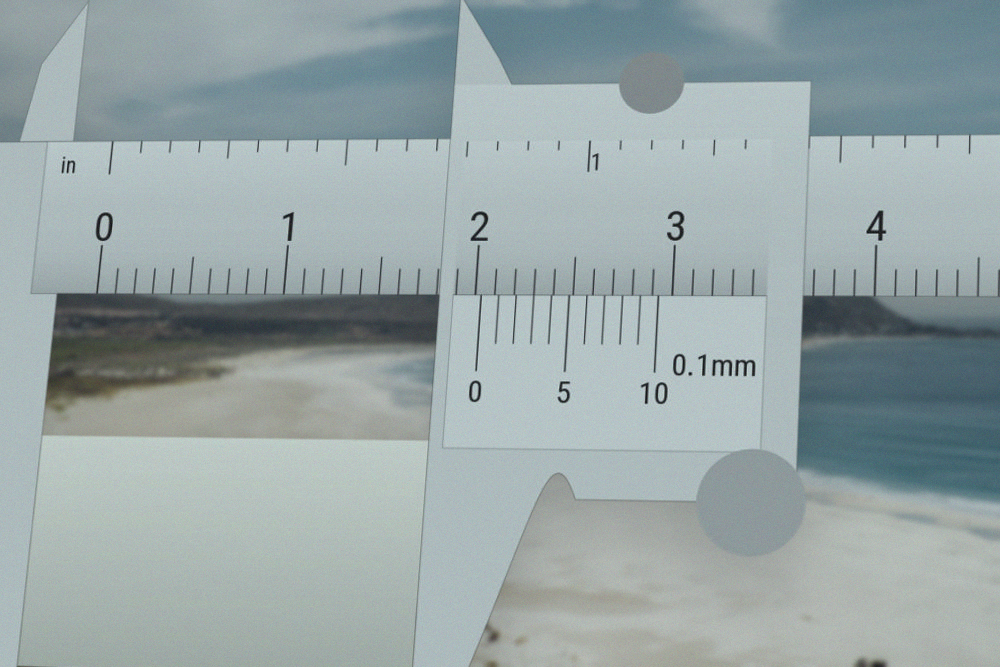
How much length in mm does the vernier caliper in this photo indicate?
20.3 mm
